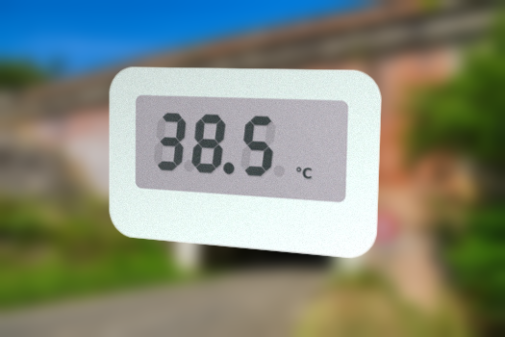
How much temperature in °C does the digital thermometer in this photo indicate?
38.5 °C
